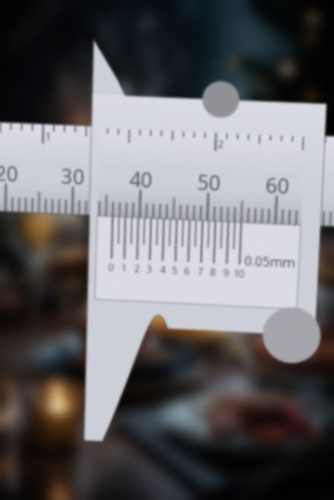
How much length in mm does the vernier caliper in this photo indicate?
36.0 mm
